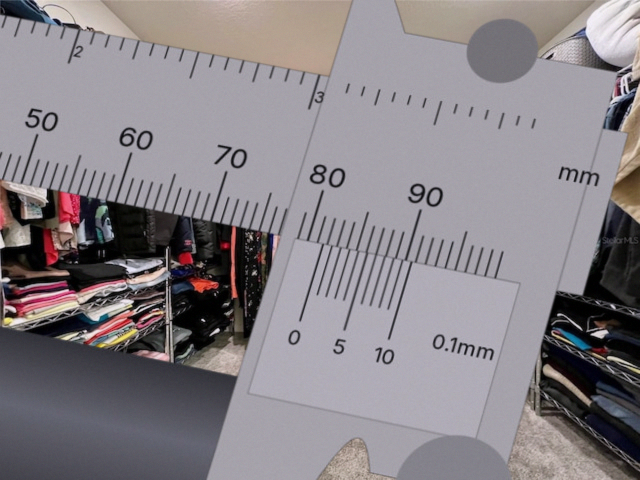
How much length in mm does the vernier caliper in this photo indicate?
81.6 mm
